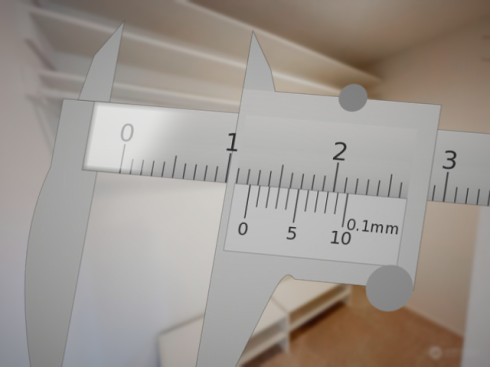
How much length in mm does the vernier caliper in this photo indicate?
12.3 mm
